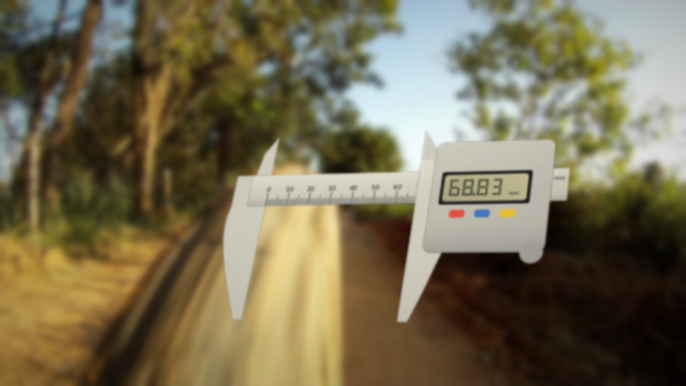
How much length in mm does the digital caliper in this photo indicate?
68.83 mm
